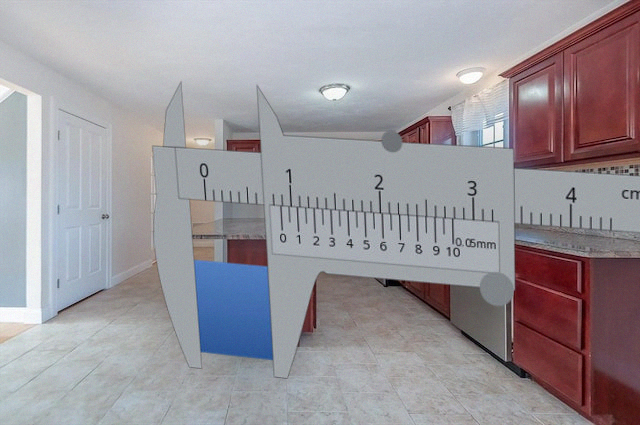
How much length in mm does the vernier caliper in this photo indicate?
8.8 mm
